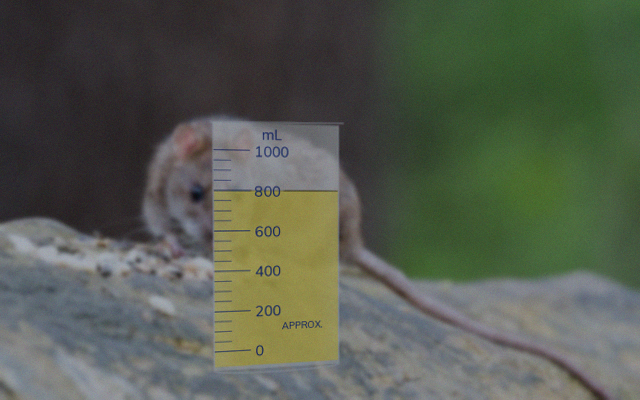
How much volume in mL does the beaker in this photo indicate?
800 mL
